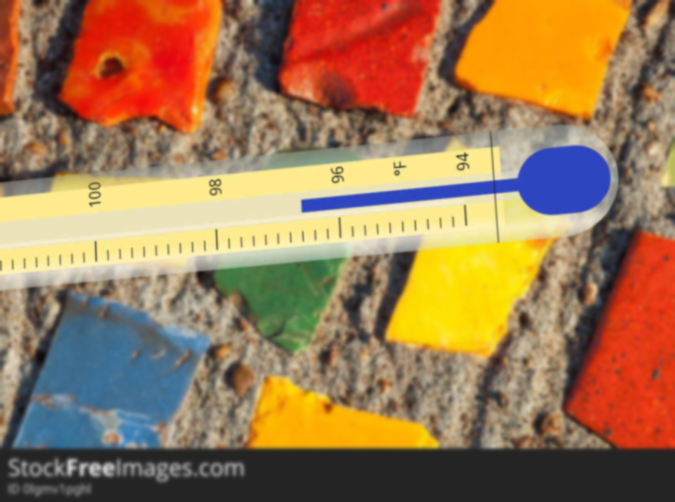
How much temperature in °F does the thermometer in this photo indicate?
96.6 °F
